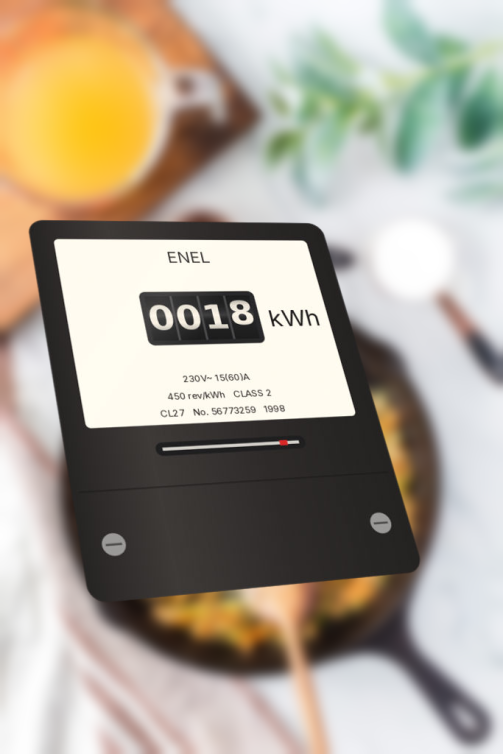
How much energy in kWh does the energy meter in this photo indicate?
18 kWh
